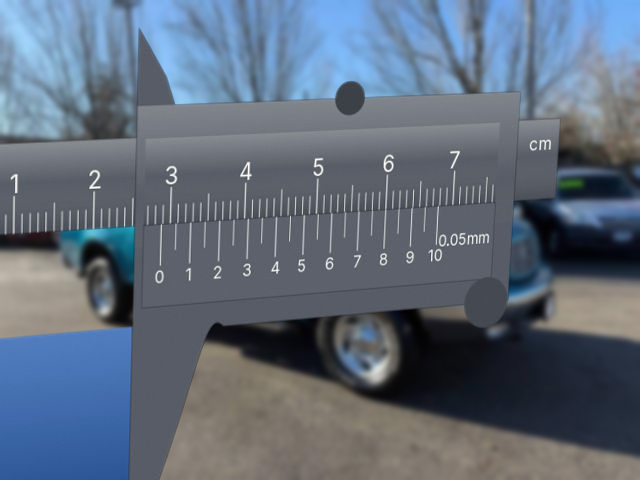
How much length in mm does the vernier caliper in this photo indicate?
28.8 mm
